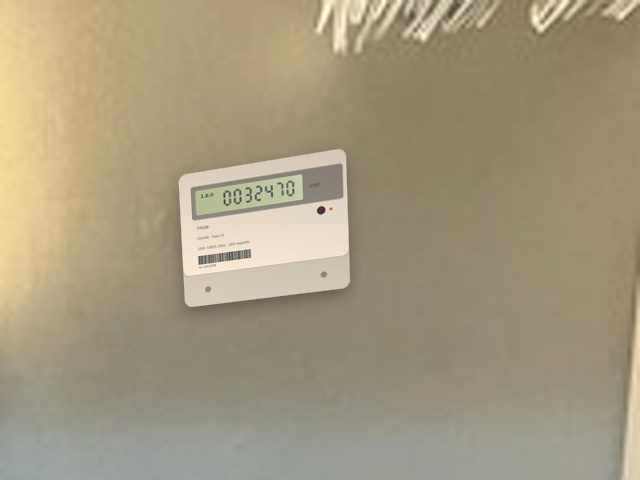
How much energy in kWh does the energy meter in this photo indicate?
32470 kWh
